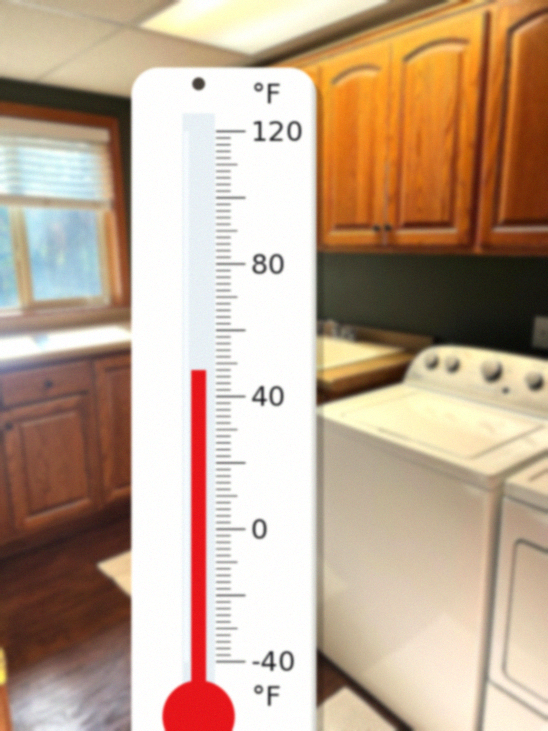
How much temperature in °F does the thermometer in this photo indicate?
48 °F
